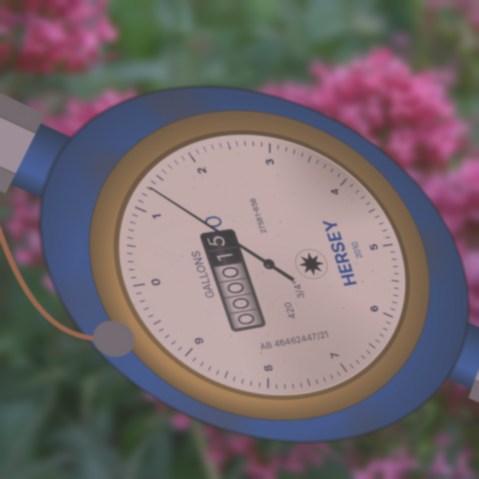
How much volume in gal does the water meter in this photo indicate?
151.3 gal
